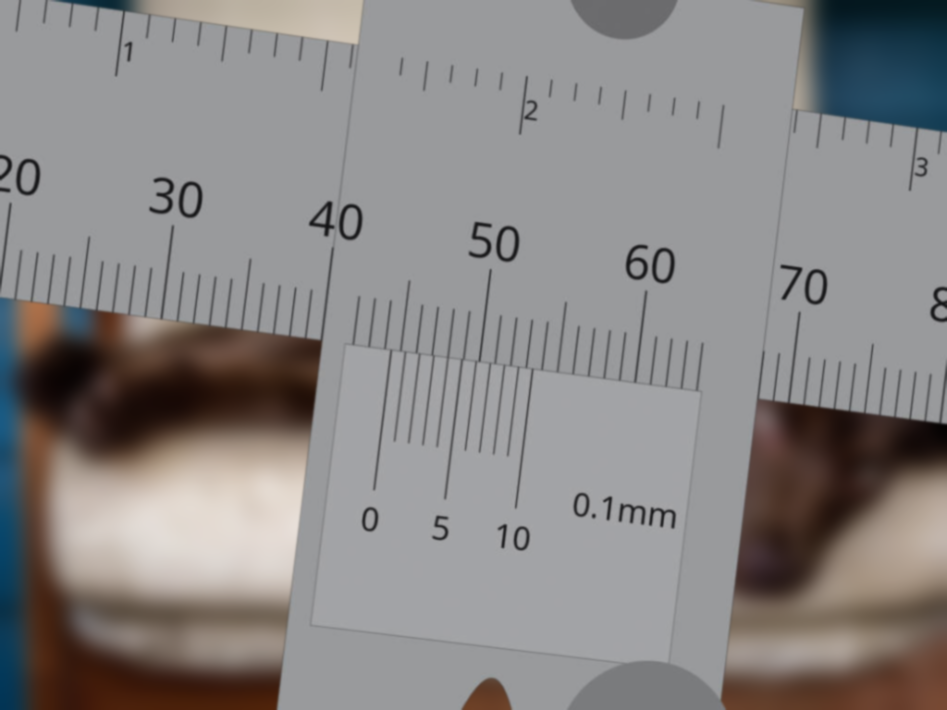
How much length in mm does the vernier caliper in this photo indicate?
44.4 mm
